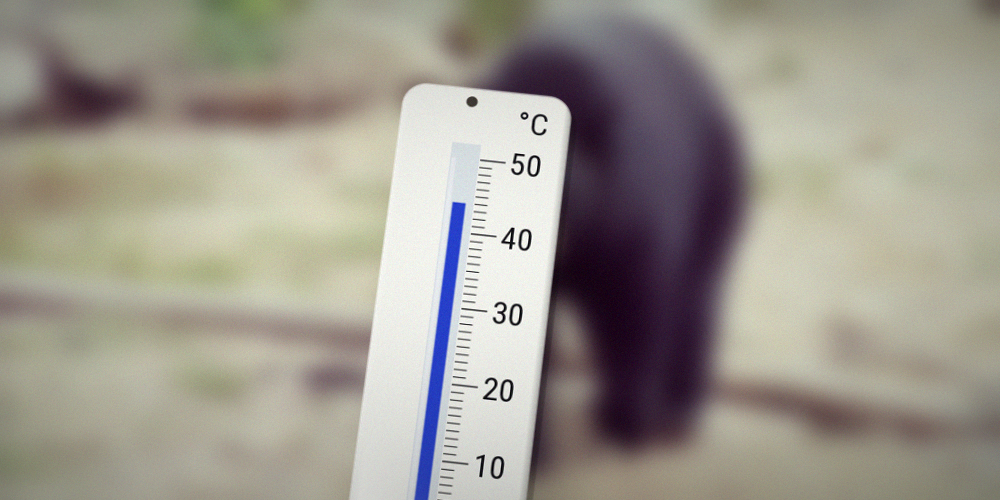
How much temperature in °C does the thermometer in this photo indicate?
44 °C
